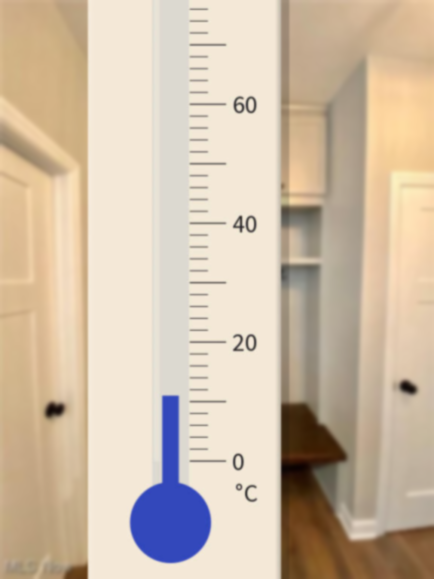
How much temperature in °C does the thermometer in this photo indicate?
11 °C
